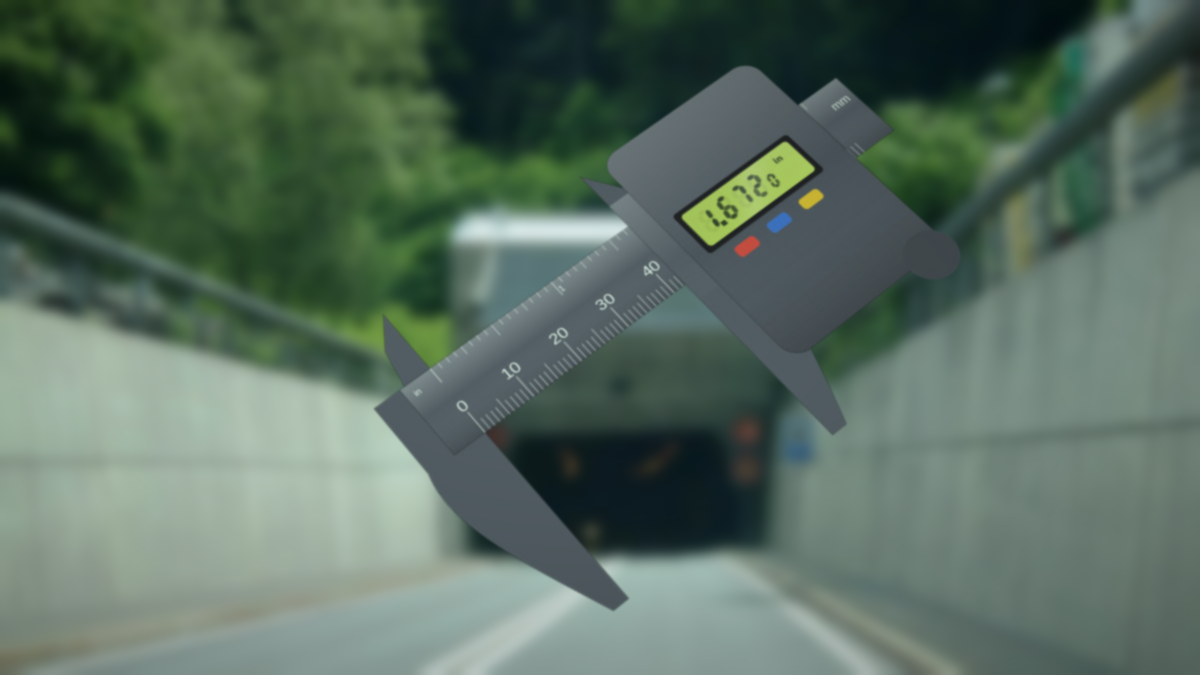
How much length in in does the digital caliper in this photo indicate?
1.6720 in
